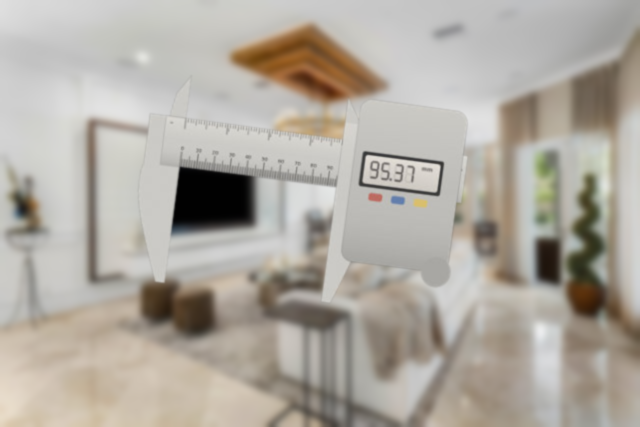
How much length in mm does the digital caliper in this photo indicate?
95.37 mm
